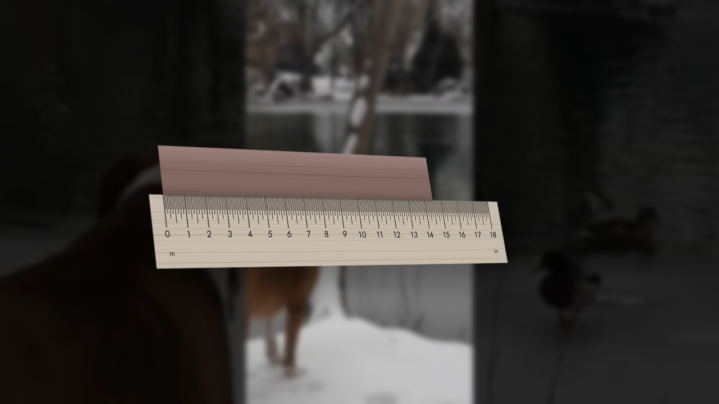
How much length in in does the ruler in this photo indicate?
14.5 in
